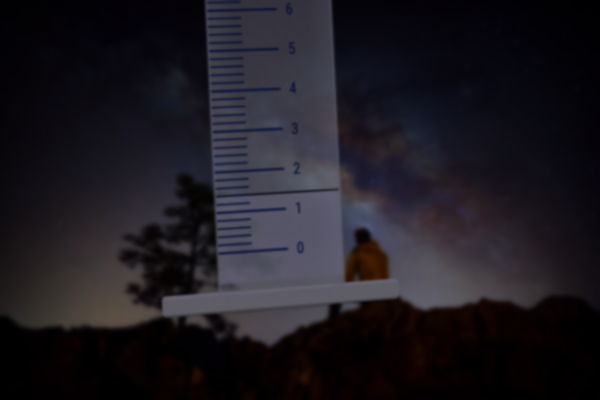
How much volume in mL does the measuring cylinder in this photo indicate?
1.4 mL
